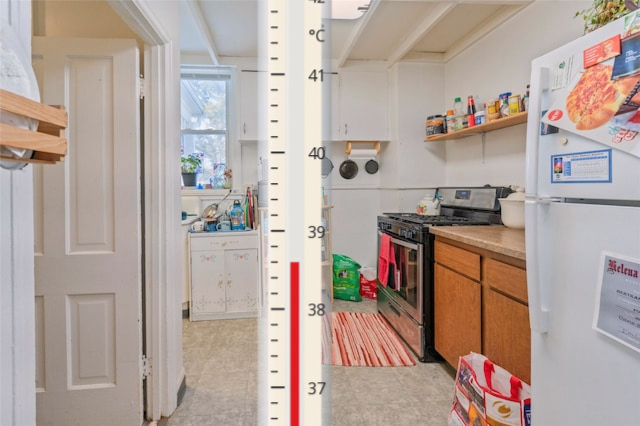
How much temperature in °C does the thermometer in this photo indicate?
38.6 °C
